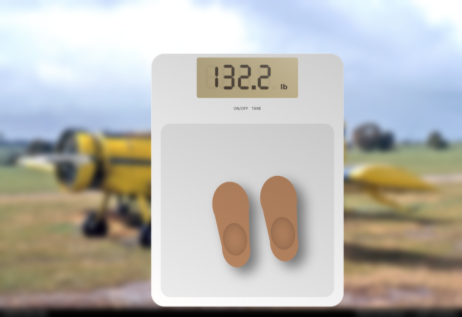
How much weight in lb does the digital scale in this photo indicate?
132.2 lb
